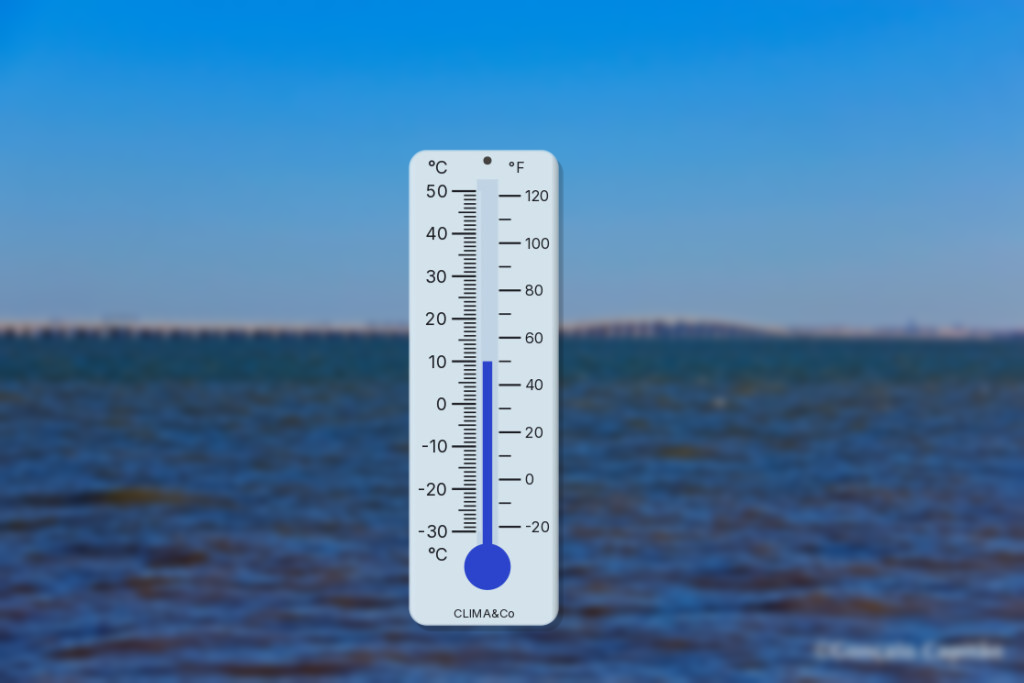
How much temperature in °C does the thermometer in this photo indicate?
10 °C
